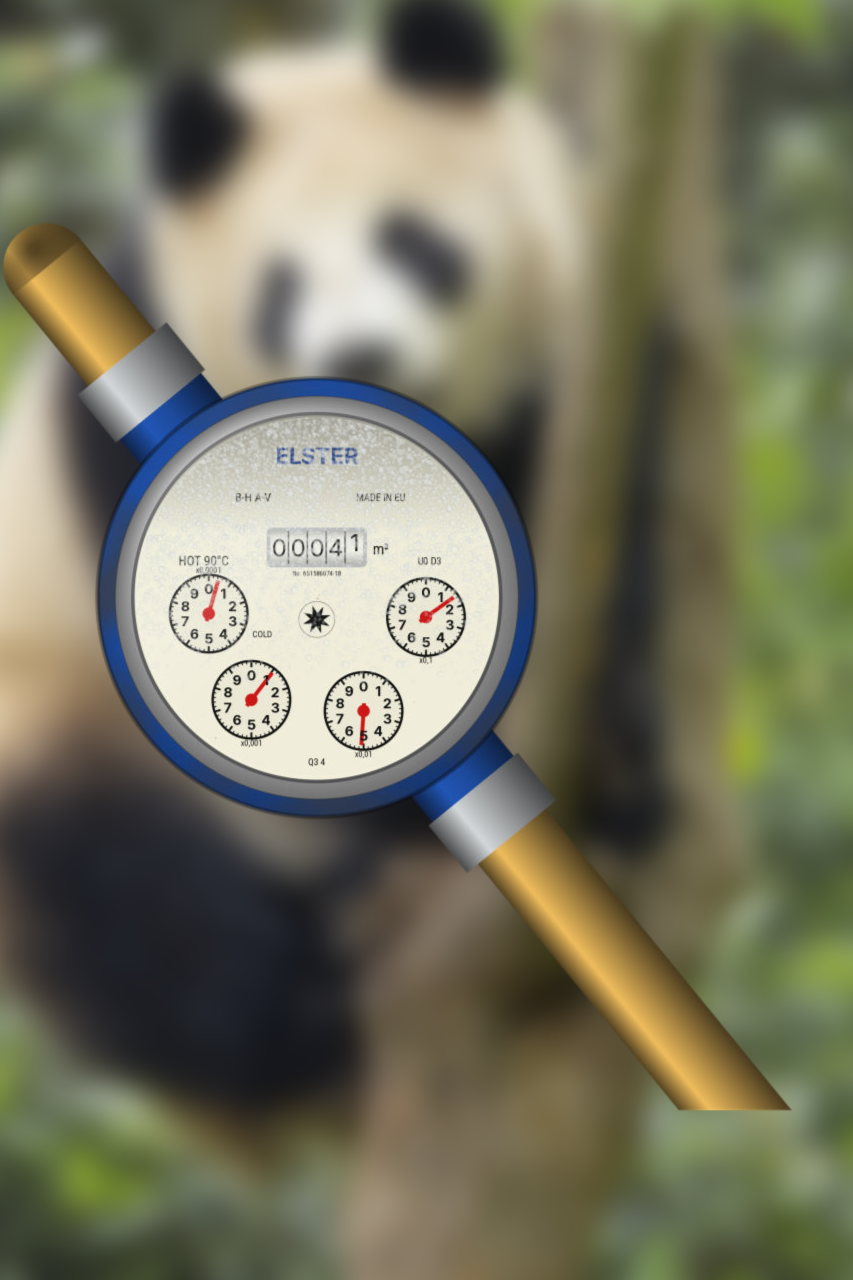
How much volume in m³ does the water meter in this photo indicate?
41.1510 m³
